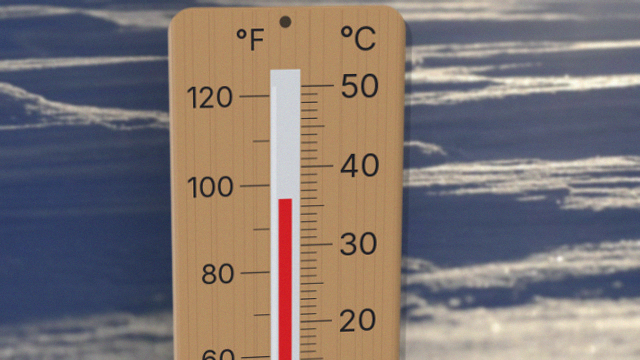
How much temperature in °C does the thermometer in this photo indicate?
36 °C
